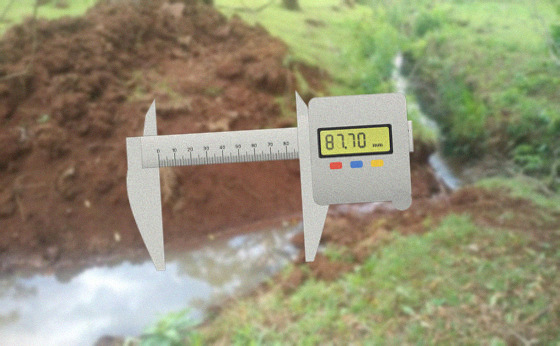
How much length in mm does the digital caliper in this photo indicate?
87.70 mm
